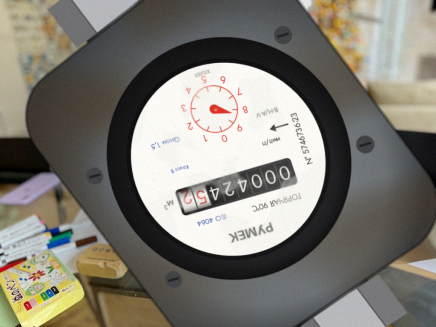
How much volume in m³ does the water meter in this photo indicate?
424.518 m³
